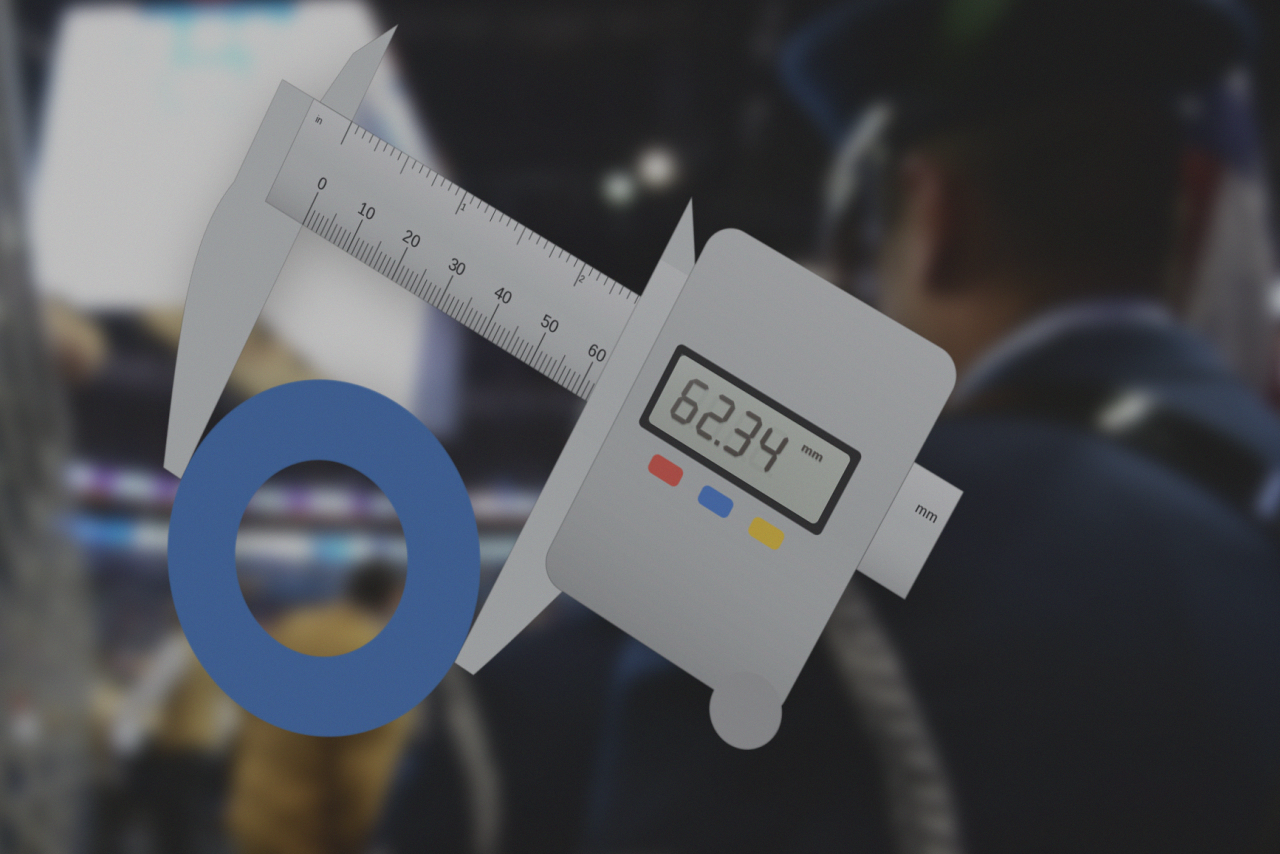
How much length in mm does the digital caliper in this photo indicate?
62.34 mm
